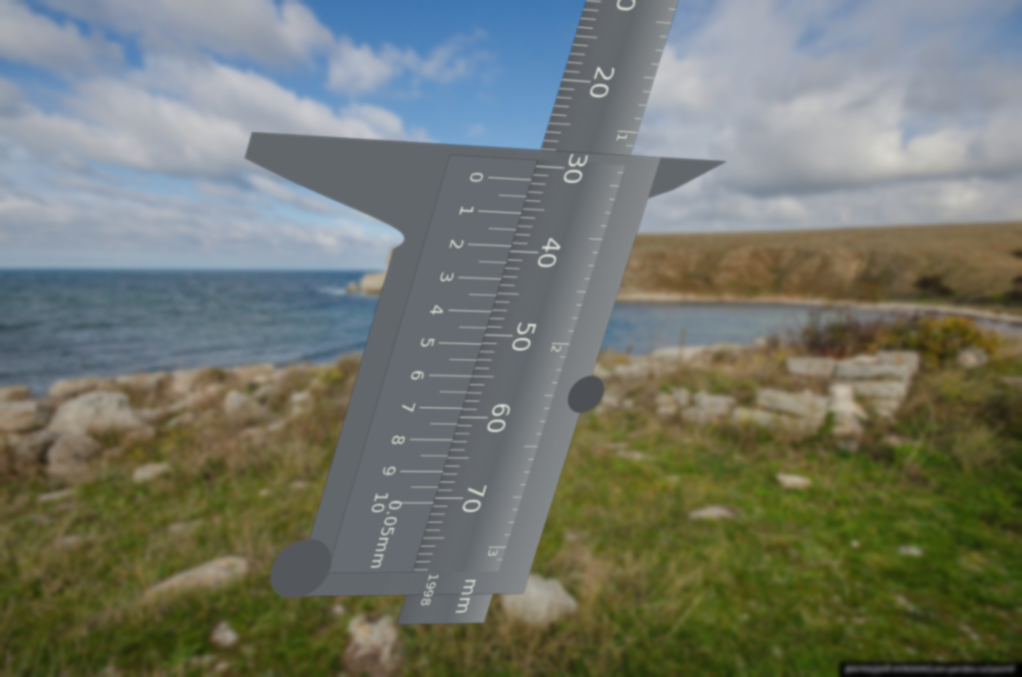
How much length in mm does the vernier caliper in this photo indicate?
31.6 mm
